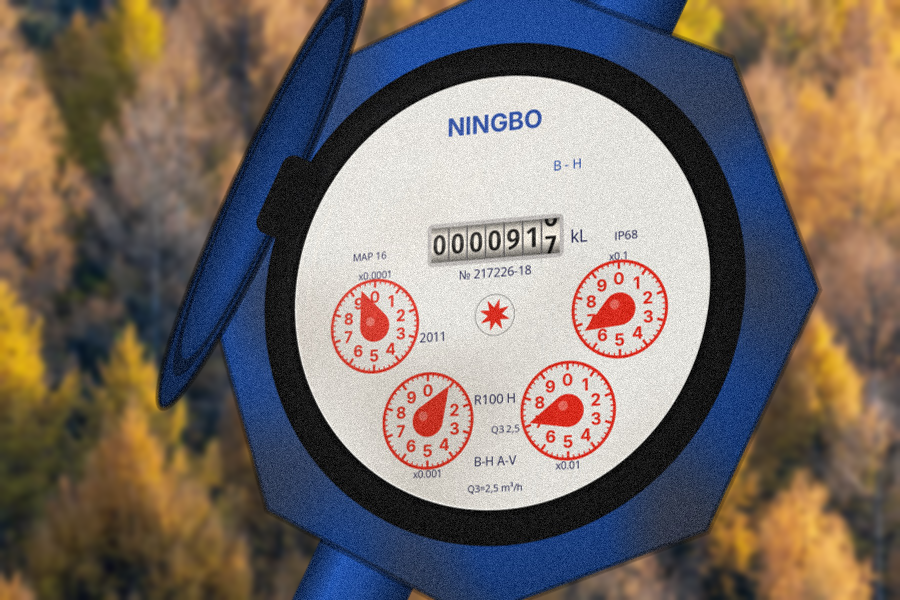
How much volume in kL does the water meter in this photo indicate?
916.6709 kL
